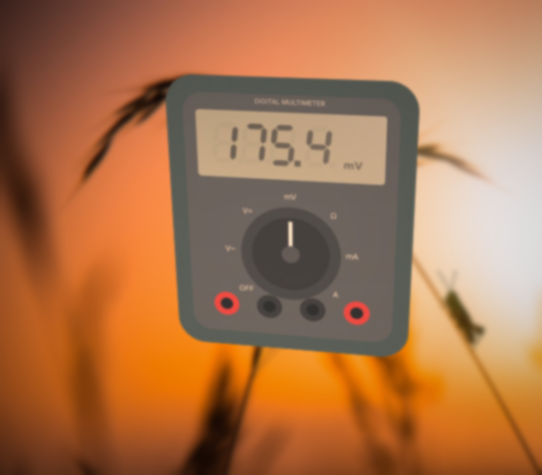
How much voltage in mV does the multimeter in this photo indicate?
175.4 mV
